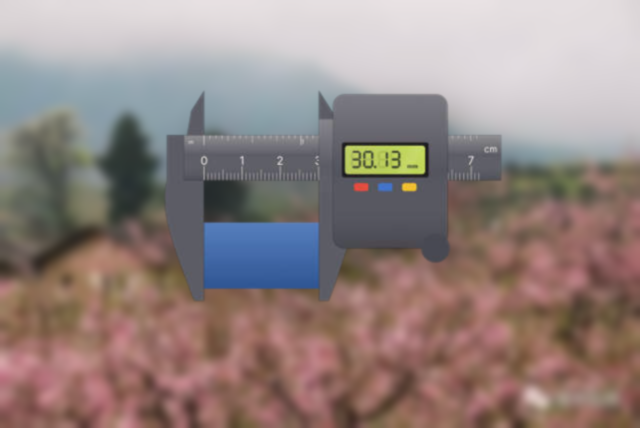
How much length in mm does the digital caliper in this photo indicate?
30.13 mm
